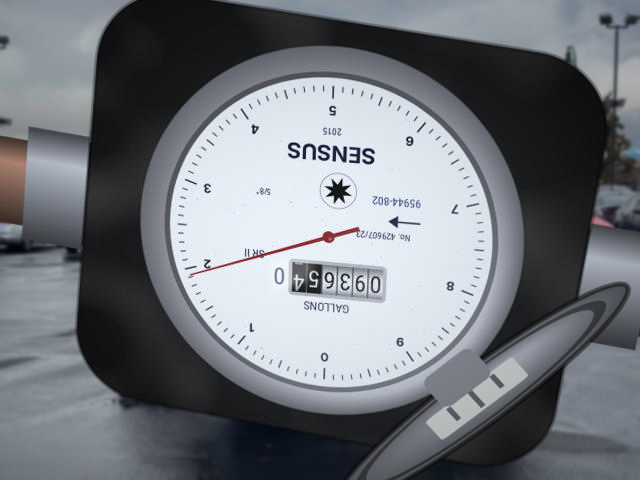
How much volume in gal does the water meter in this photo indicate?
936541.9 gal
